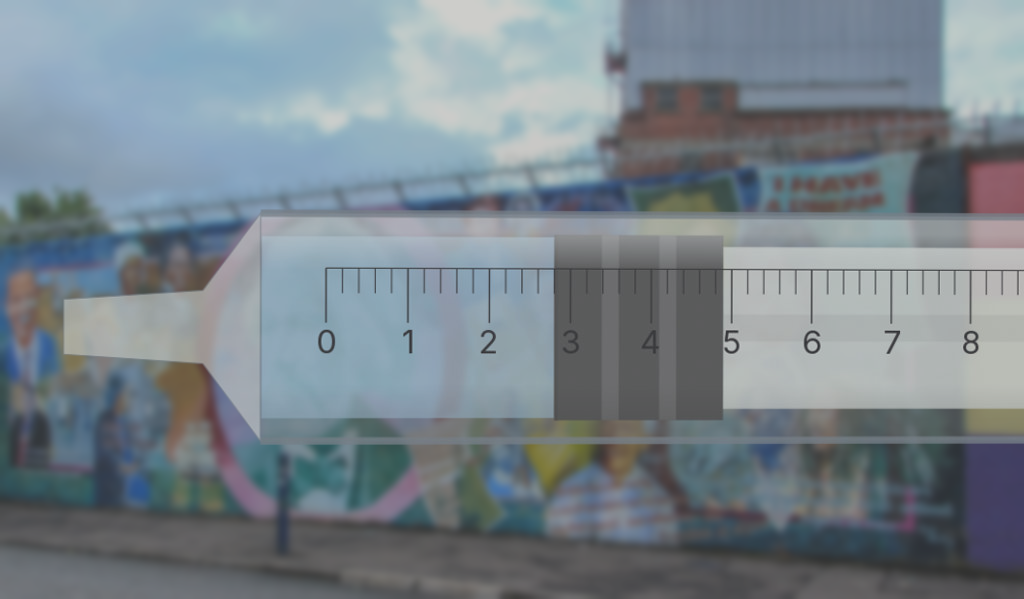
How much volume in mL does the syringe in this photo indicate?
2.8 mL
